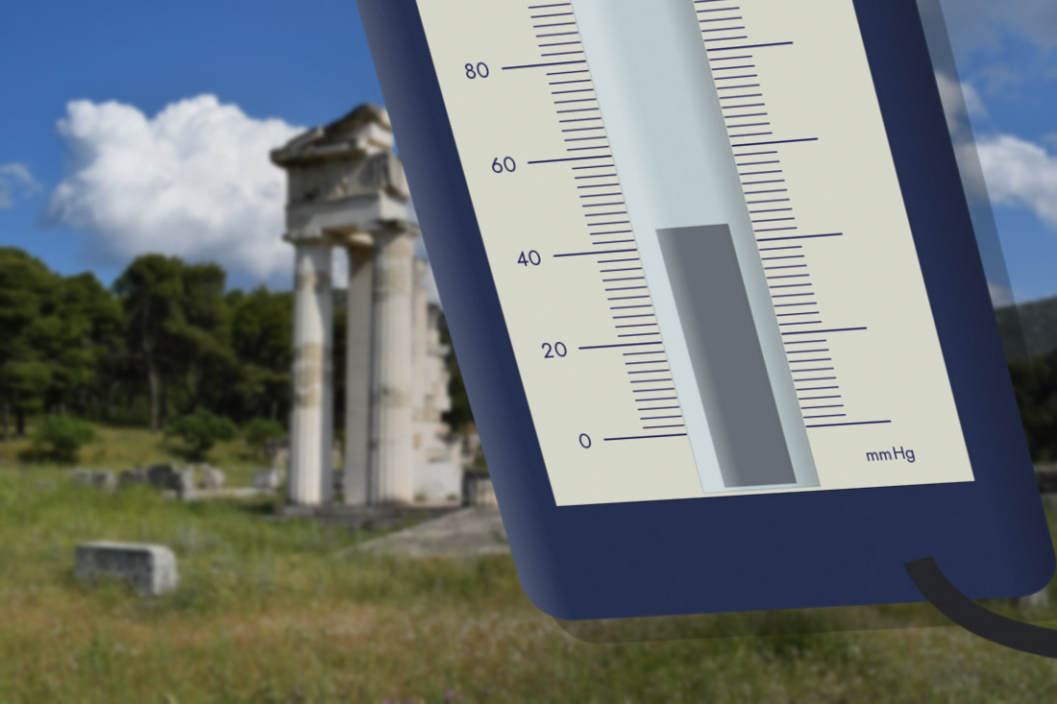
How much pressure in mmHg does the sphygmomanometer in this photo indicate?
44 mmHg
